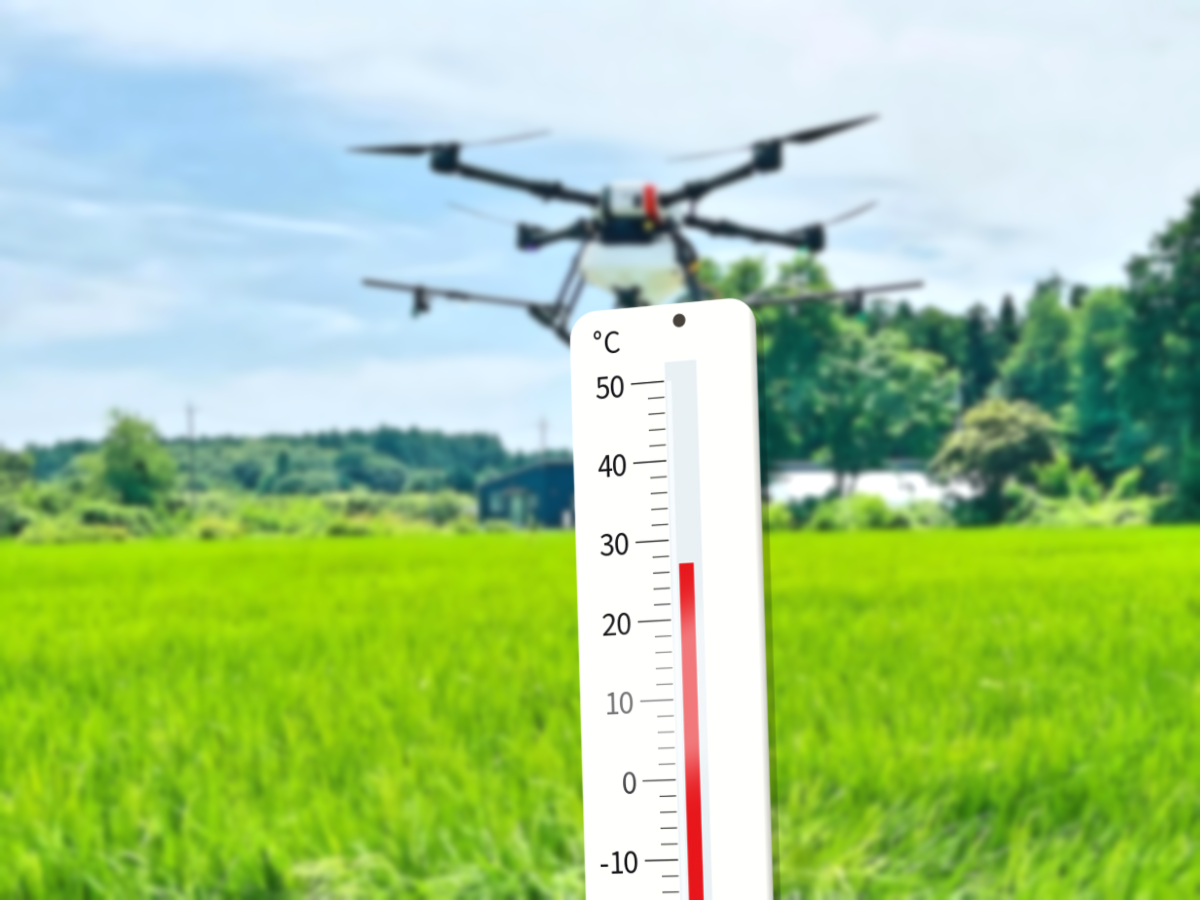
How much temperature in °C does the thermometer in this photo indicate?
27 °C
